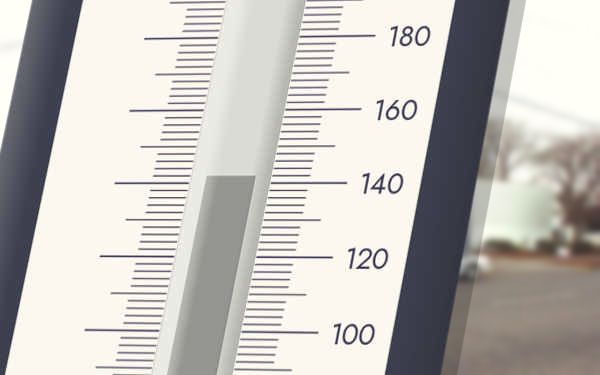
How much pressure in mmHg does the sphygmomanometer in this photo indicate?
142 mmHg
